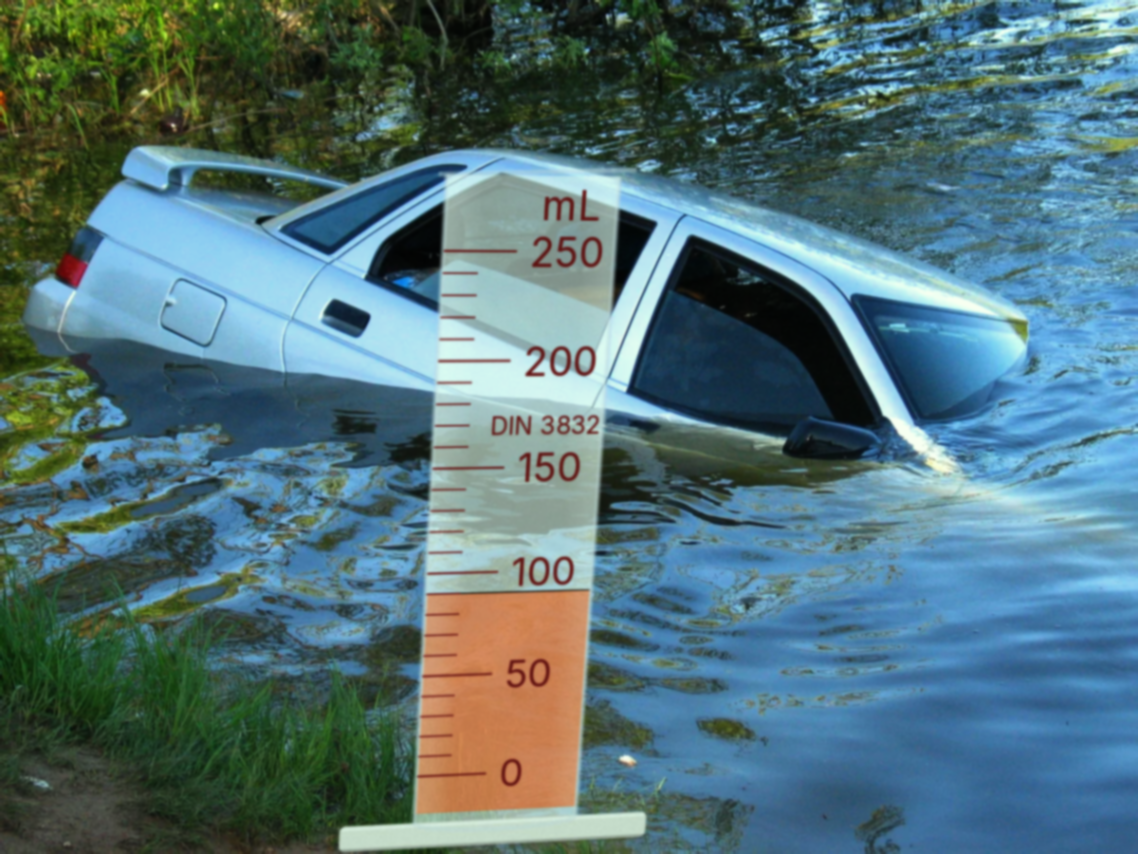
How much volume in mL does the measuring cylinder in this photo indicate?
90 mL
